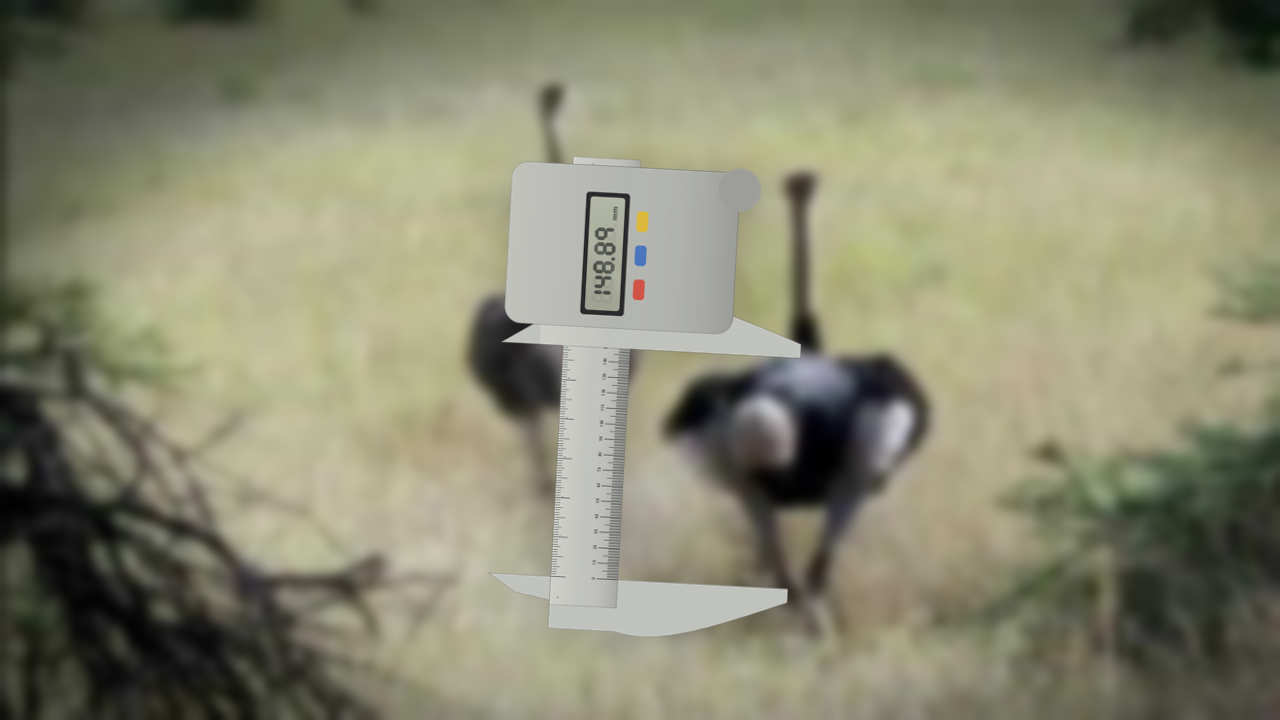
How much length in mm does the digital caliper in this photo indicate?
148.89 mm
